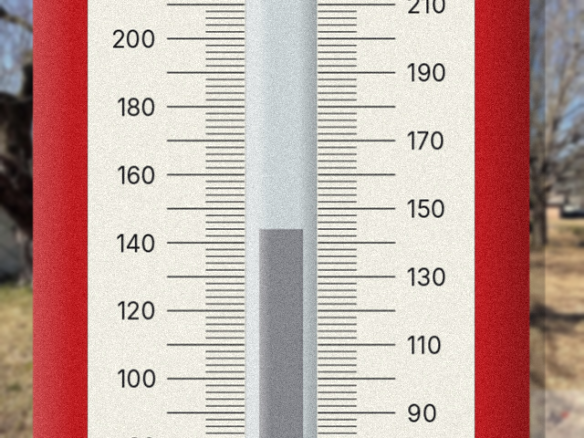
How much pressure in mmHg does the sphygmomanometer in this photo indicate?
144 mmHg
